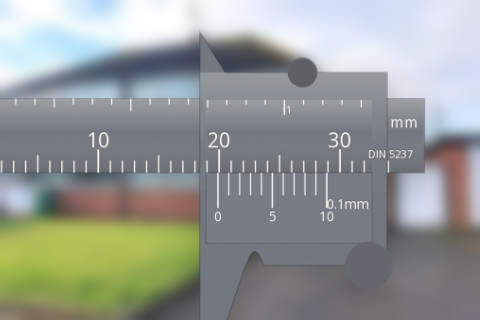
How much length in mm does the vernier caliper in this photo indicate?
19.9 mm
